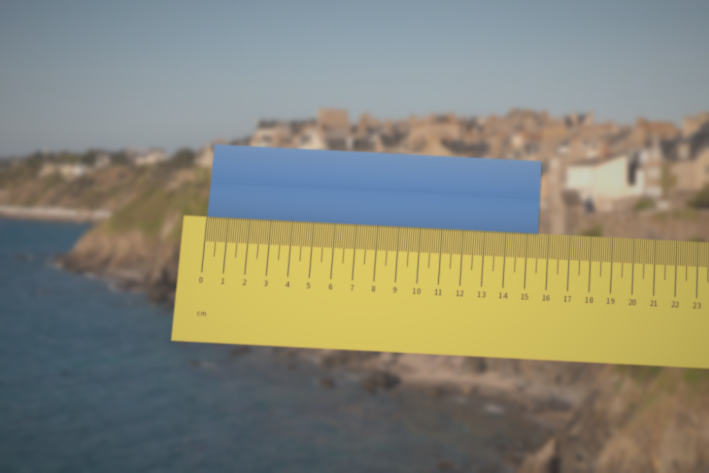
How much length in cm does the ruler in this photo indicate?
15.5 cm
